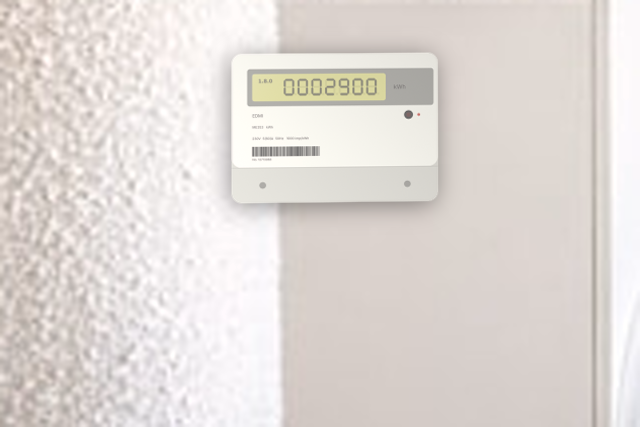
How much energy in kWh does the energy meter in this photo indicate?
2900 kWh
